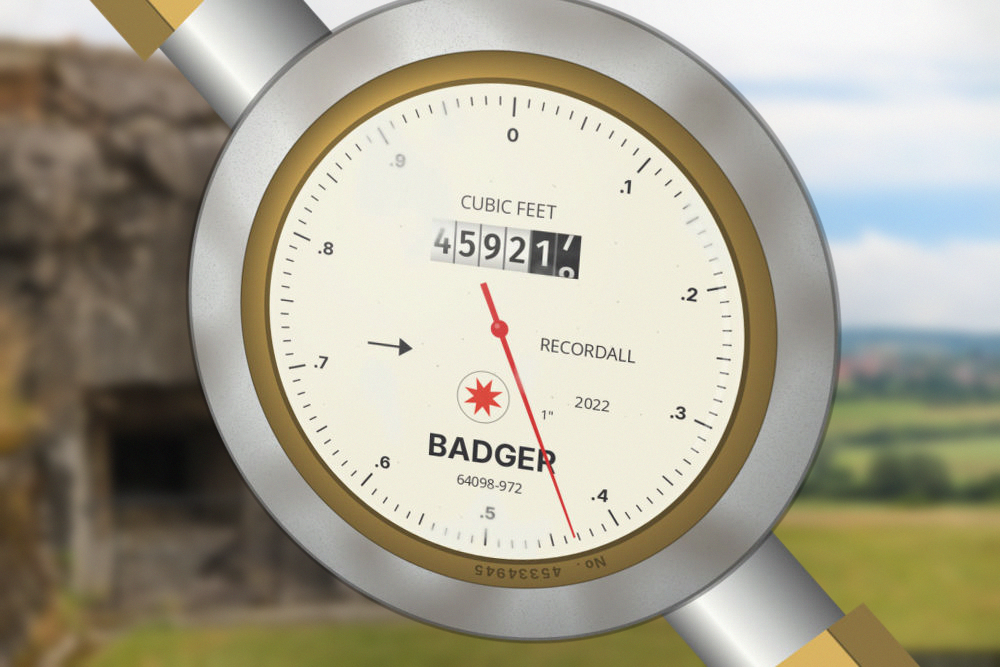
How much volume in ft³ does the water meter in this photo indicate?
459217.43 ft³
